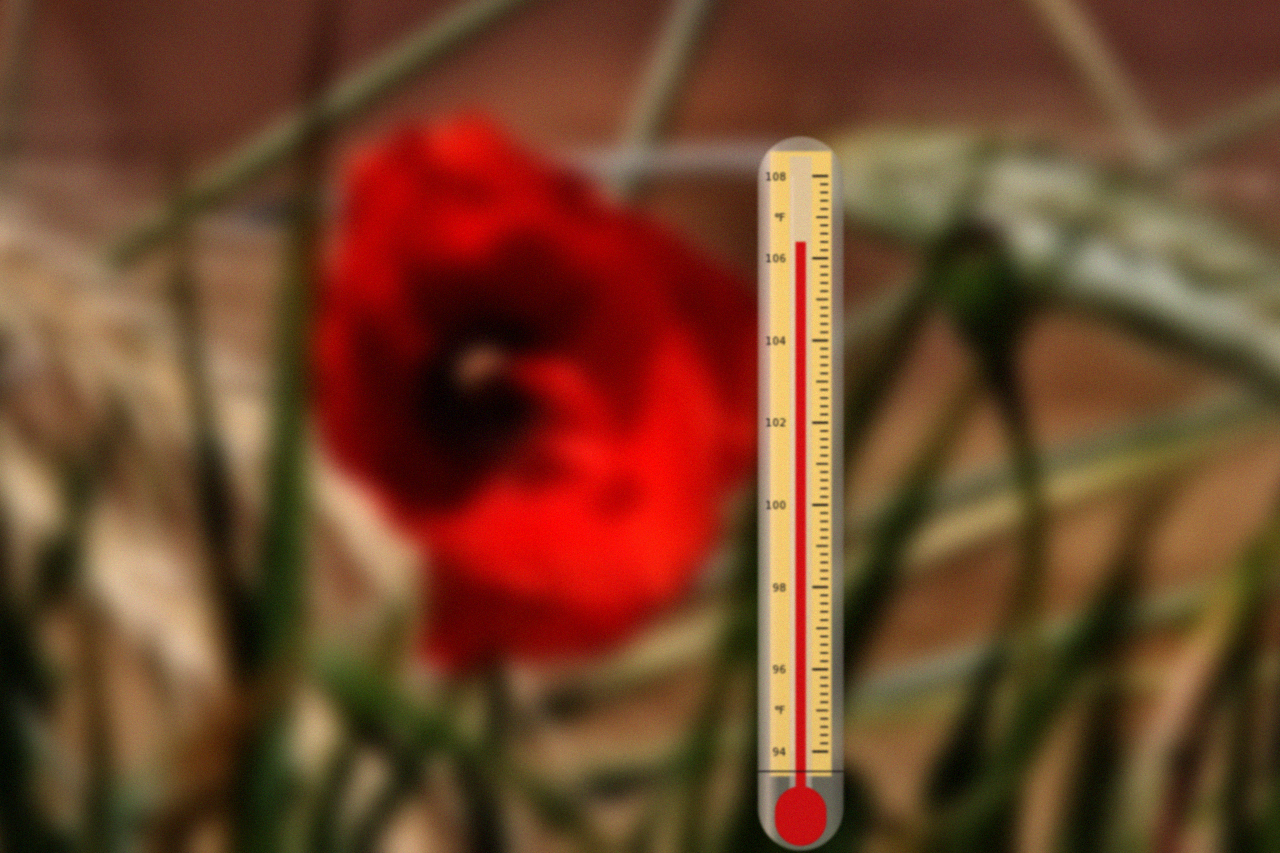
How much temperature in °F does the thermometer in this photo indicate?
106.4 °F
